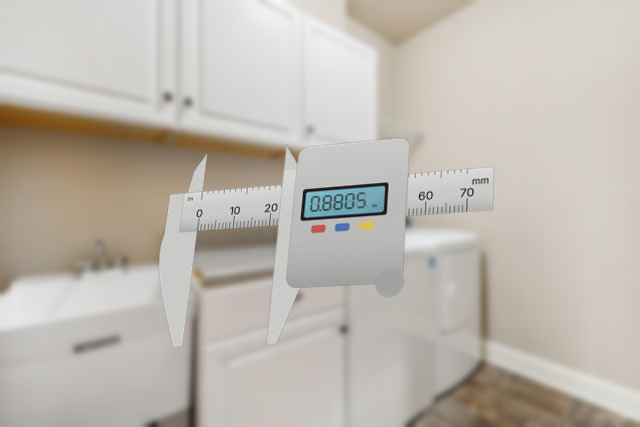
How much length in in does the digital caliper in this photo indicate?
0.8805 in
